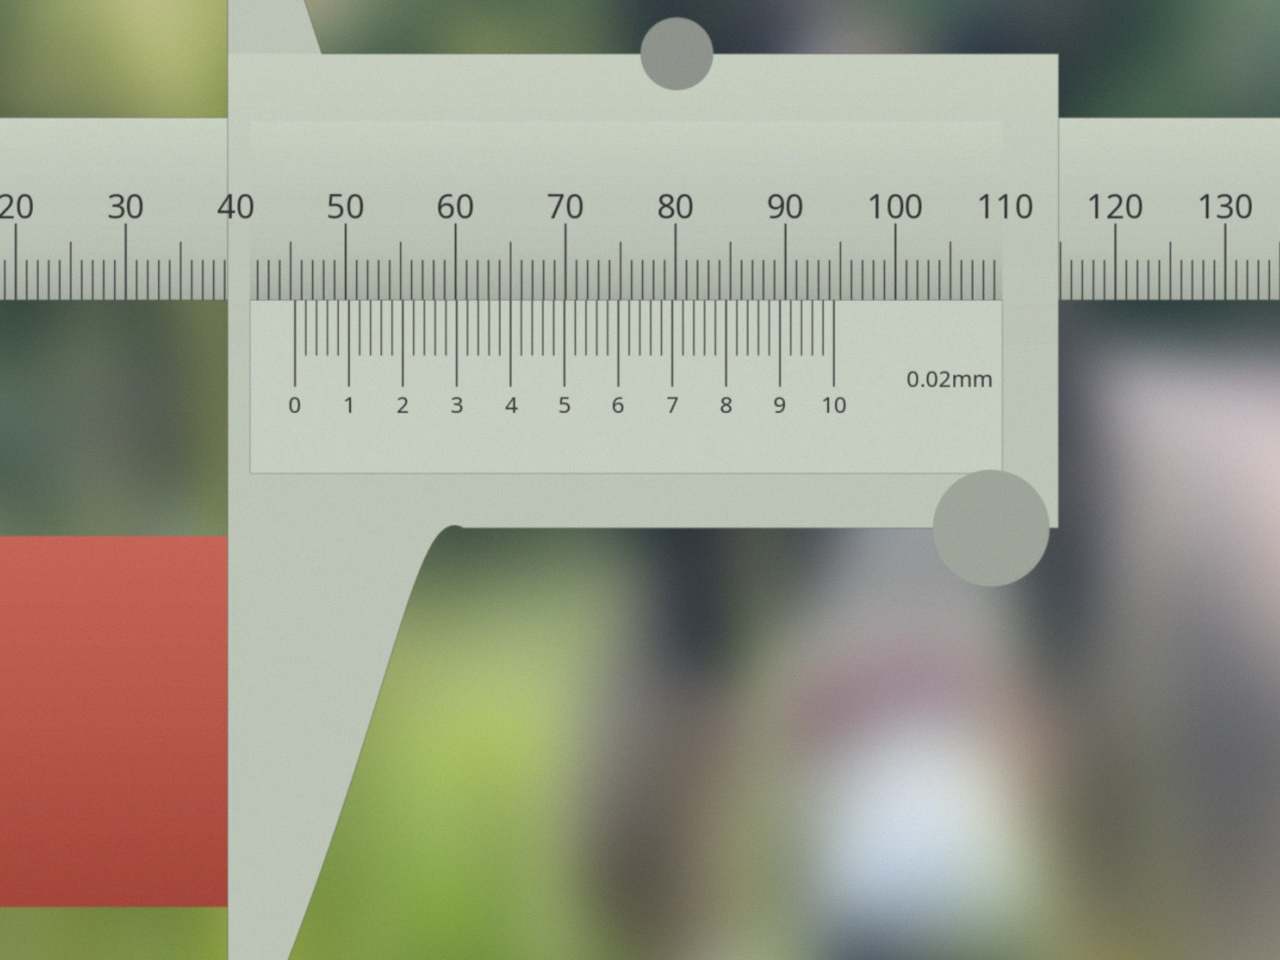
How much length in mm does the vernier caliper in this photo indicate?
45.4 mm
